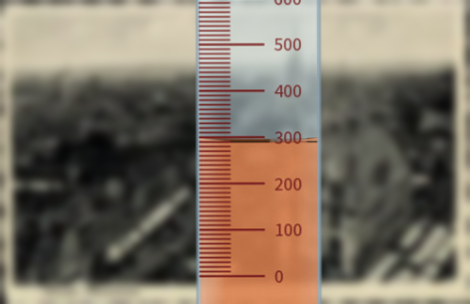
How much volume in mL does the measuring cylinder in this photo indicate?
290 mL
